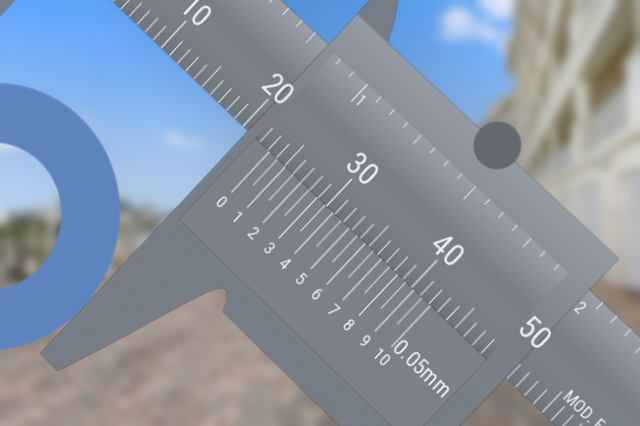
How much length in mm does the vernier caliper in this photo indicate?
23.2 mm
